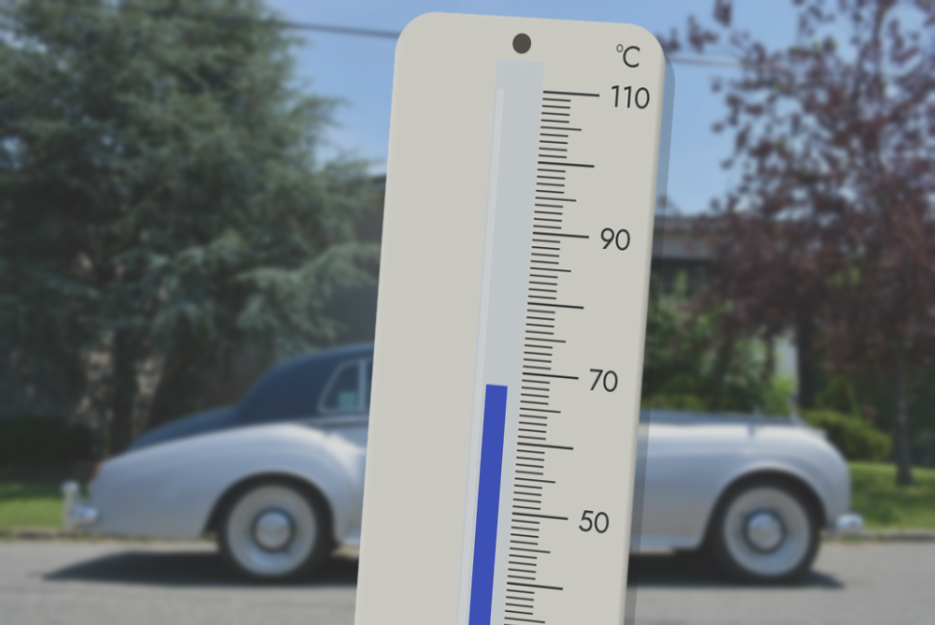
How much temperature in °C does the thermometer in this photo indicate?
68 °C
